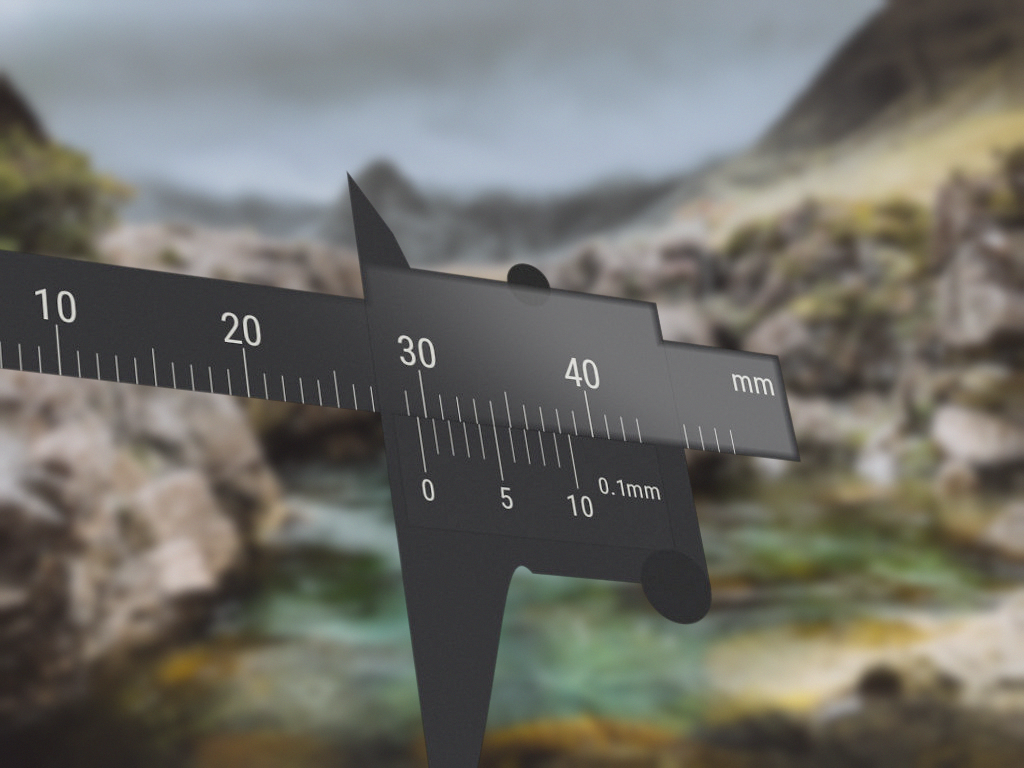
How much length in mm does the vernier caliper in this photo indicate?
29.5 mm
